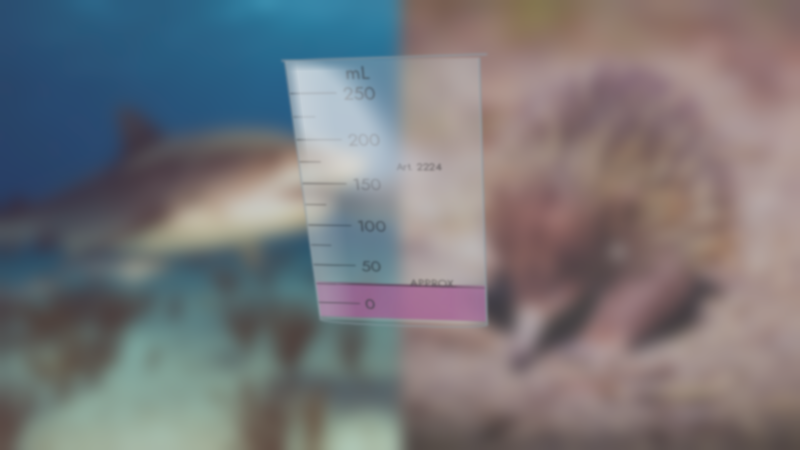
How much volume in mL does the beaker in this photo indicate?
25 mL
